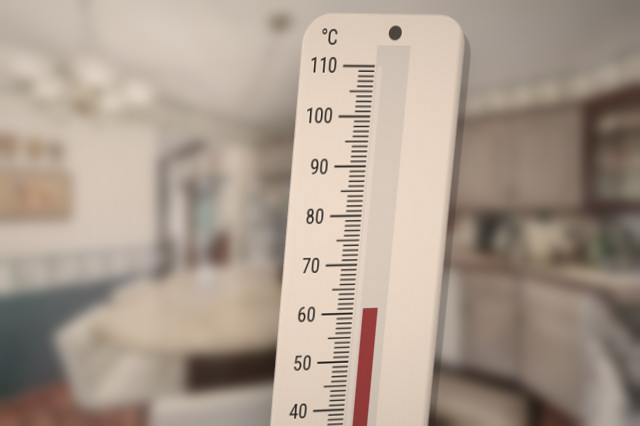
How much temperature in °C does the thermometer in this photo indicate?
61 °C
